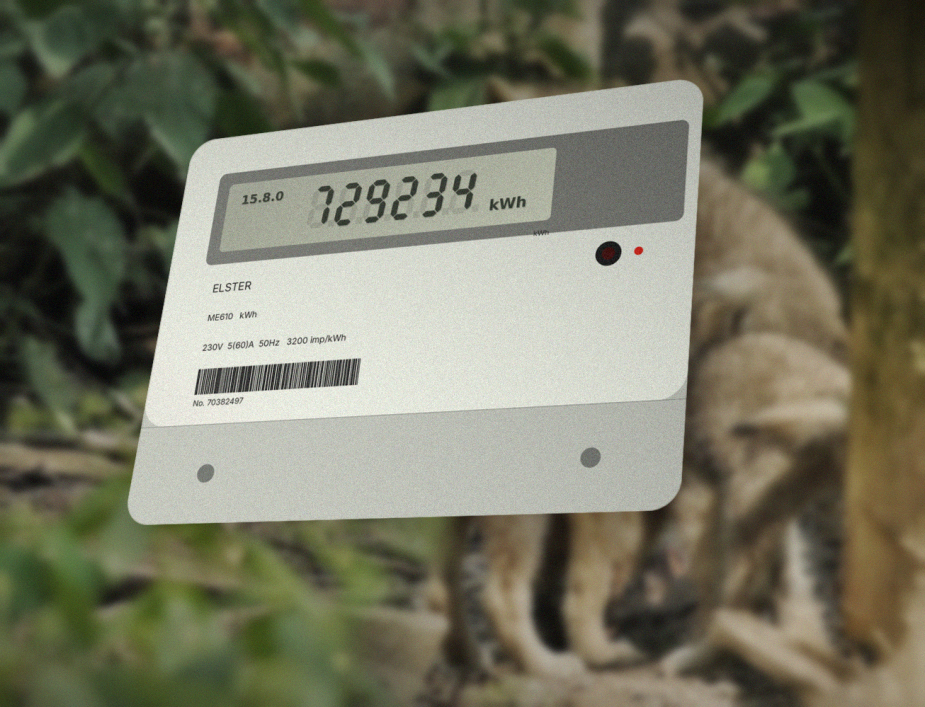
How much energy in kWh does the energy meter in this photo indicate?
729234 kWh
